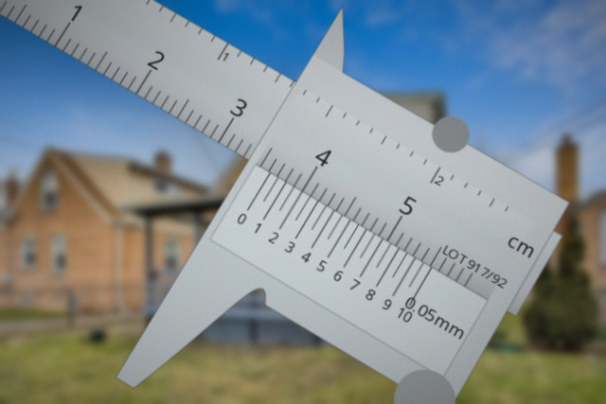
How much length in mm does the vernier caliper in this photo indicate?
36.2 mm
